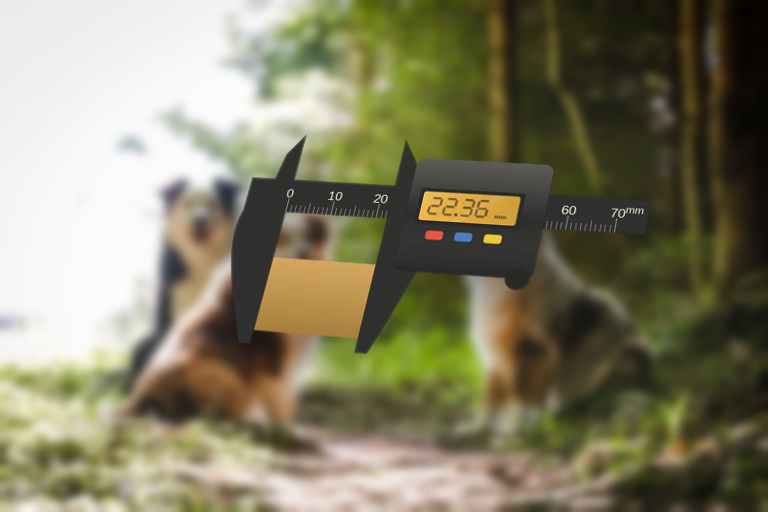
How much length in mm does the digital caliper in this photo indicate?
22.36 mm
